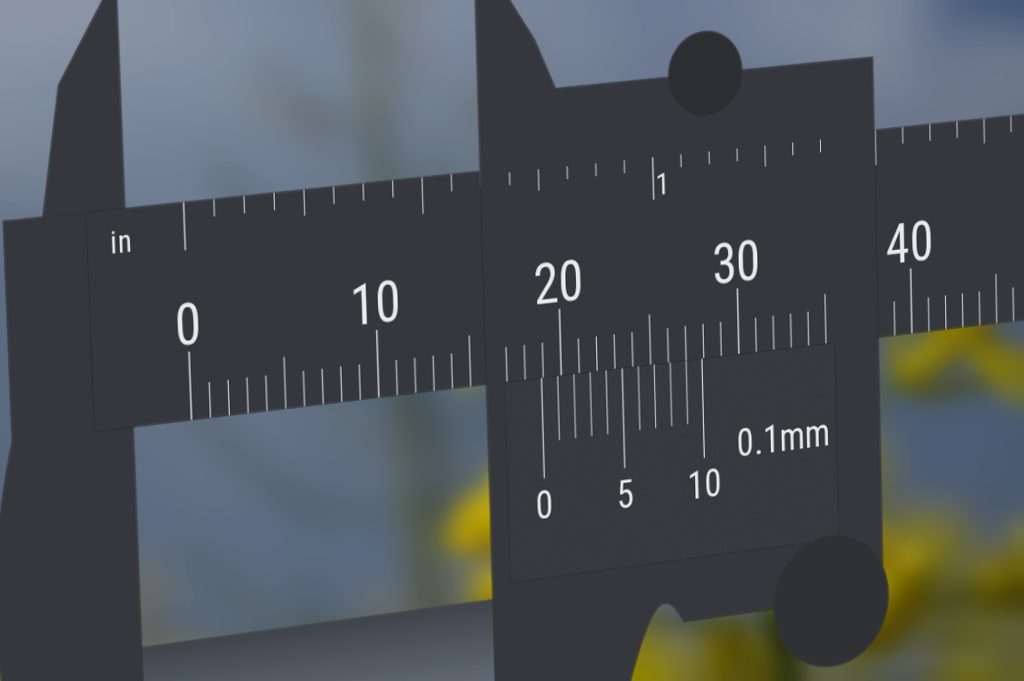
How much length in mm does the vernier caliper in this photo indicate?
18.9 mm
